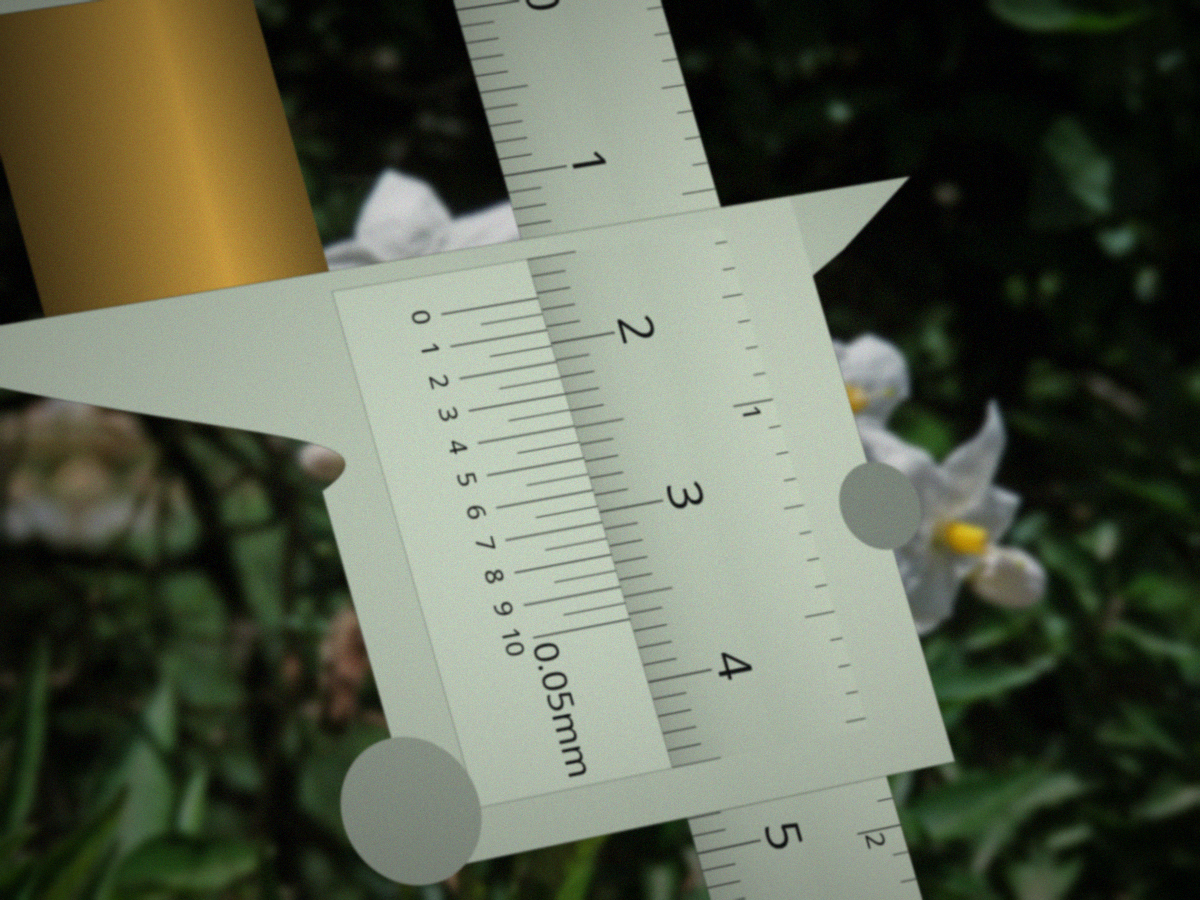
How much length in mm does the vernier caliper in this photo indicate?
17.3 mm
